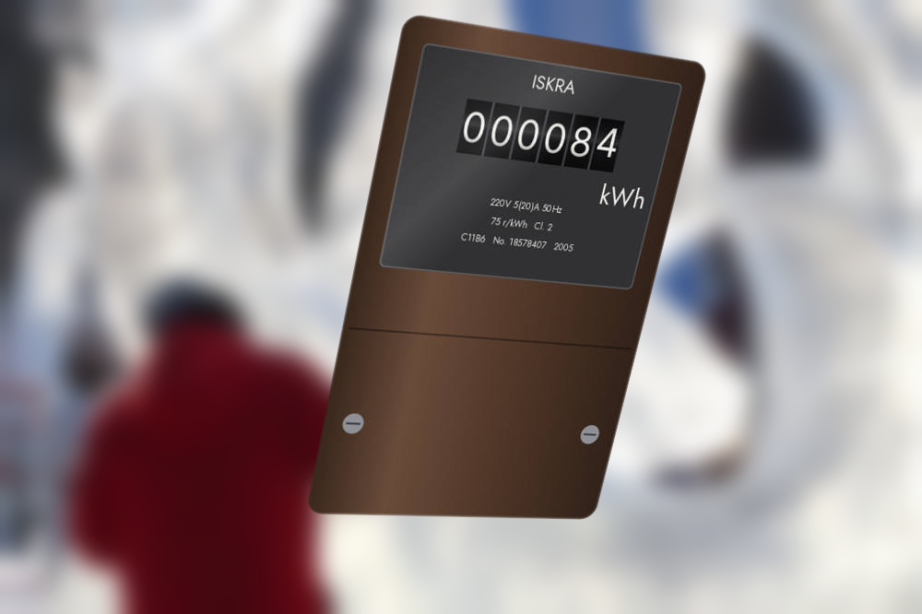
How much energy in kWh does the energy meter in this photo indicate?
84 kWh
